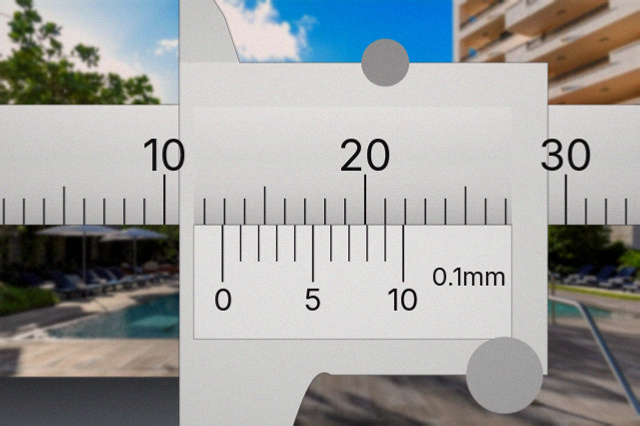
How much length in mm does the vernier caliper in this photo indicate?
12.9 mm
